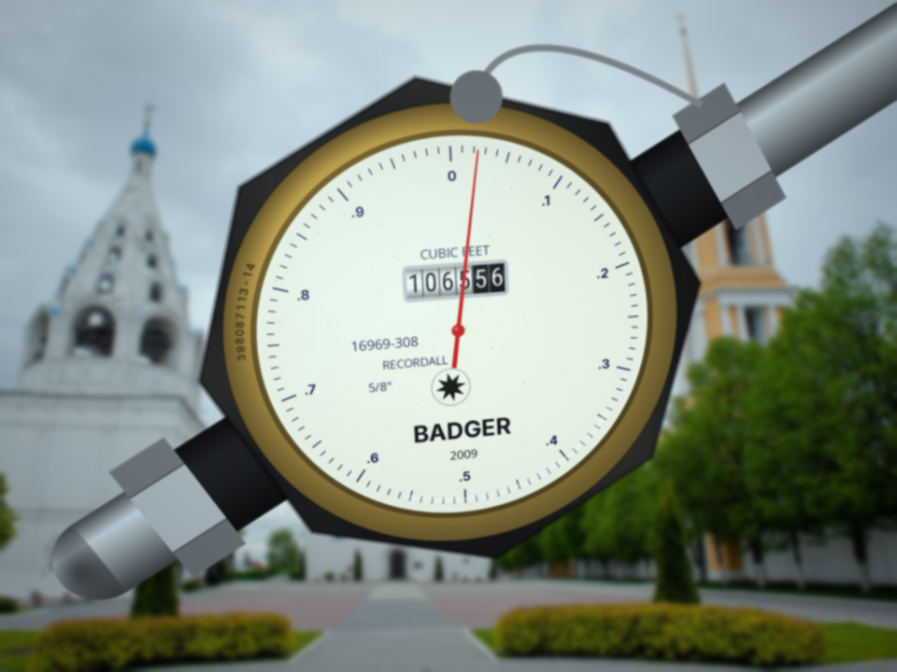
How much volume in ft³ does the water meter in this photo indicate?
106556.02 ft³
